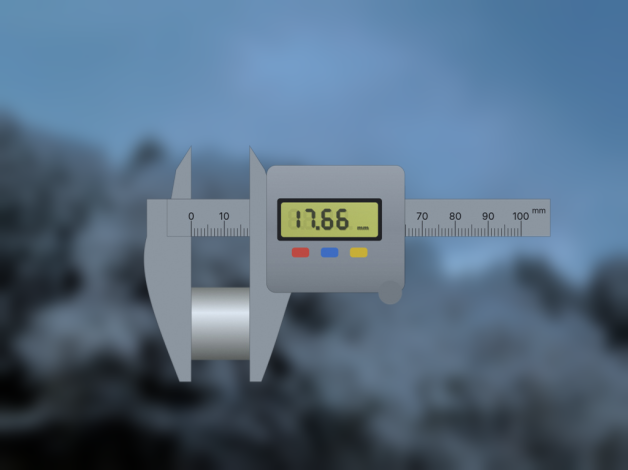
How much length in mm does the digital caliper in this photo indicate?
17.66 mm
